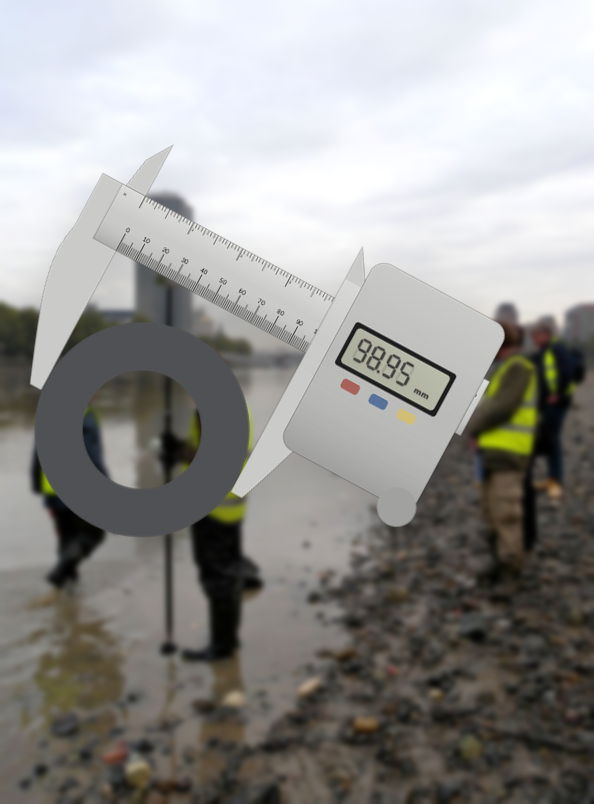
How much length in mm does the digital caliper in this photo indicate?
98.95 mm
